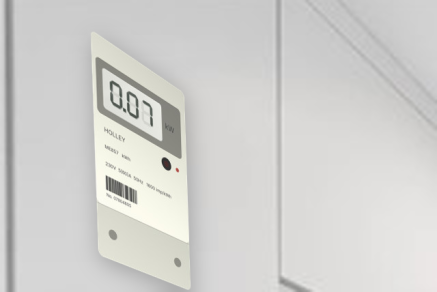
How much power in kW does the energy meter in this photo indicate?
0.07 kW
